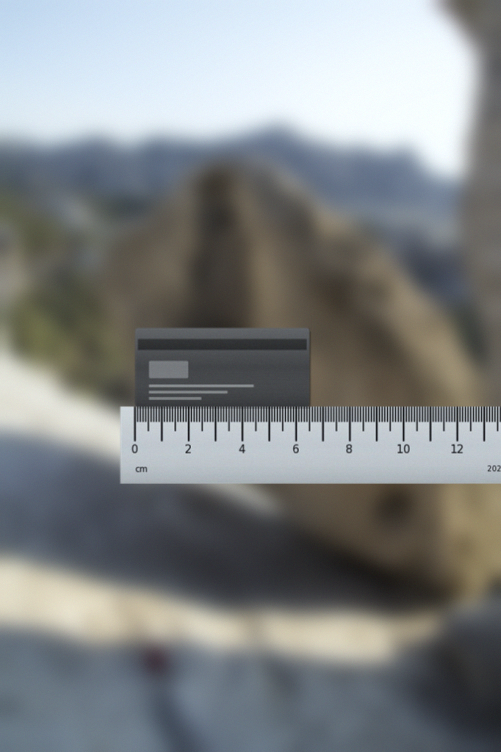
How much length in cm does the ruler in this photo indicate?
6.5 cm
